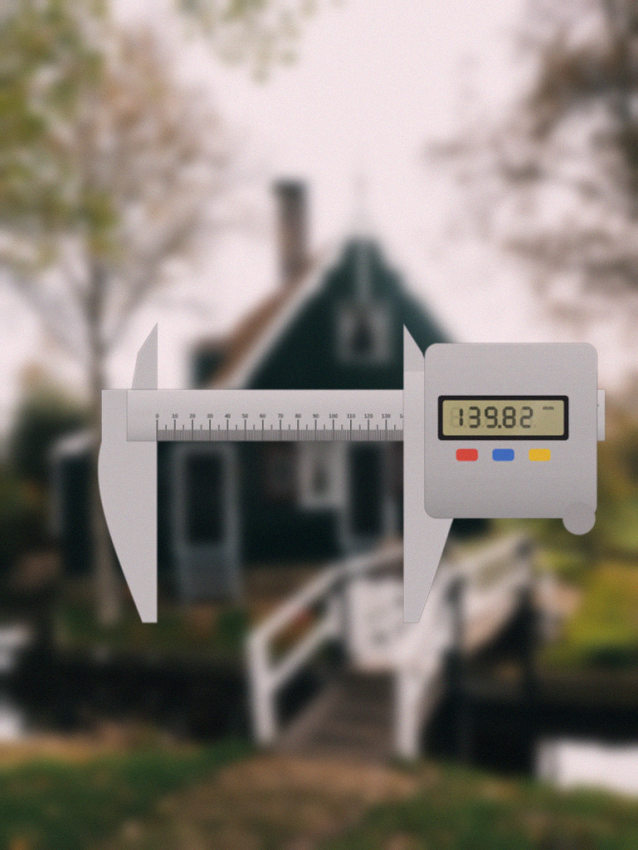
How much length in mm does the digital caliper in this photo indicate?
139.82 mm
